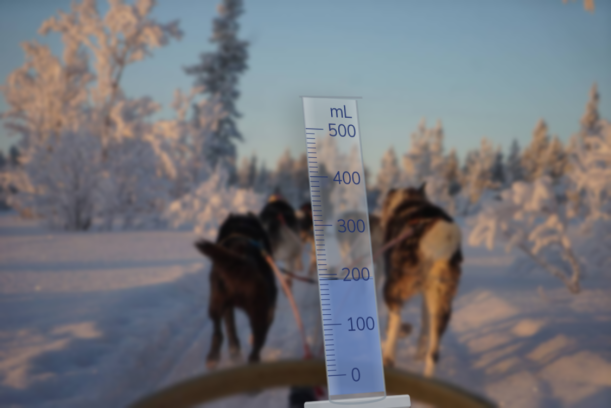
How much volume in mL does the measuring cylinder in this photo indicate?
190 mL
